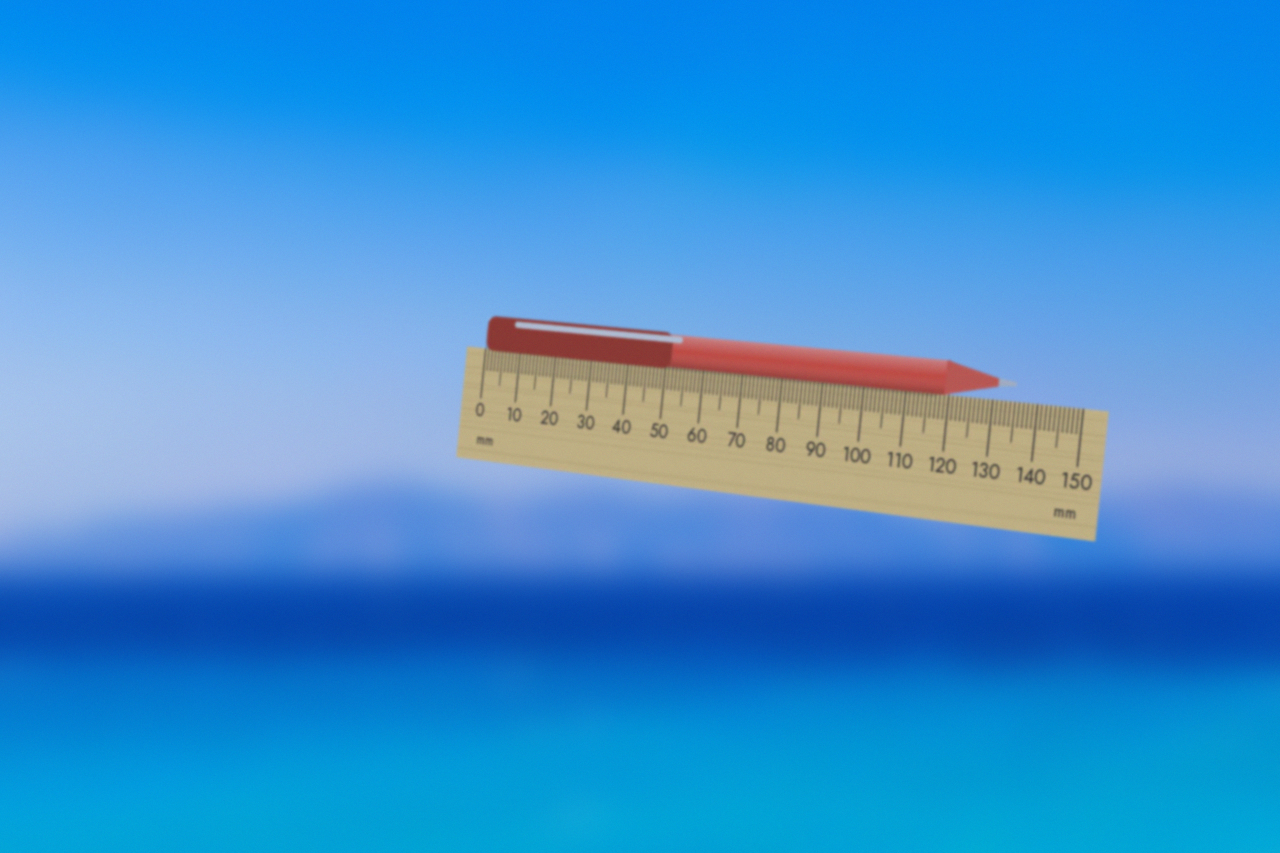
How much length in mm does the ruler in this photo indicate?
135 mm
